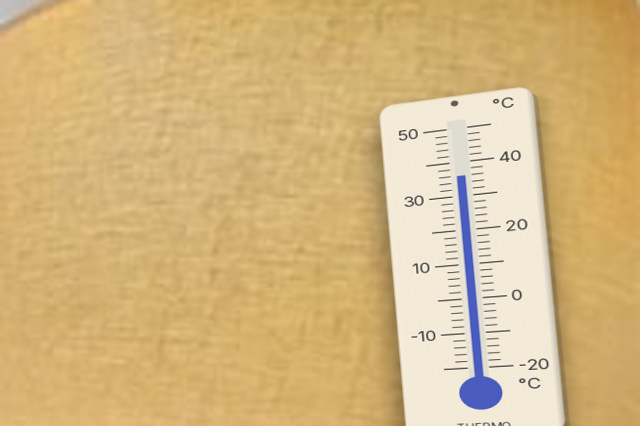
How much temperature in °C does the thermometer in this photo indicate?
36 °C
